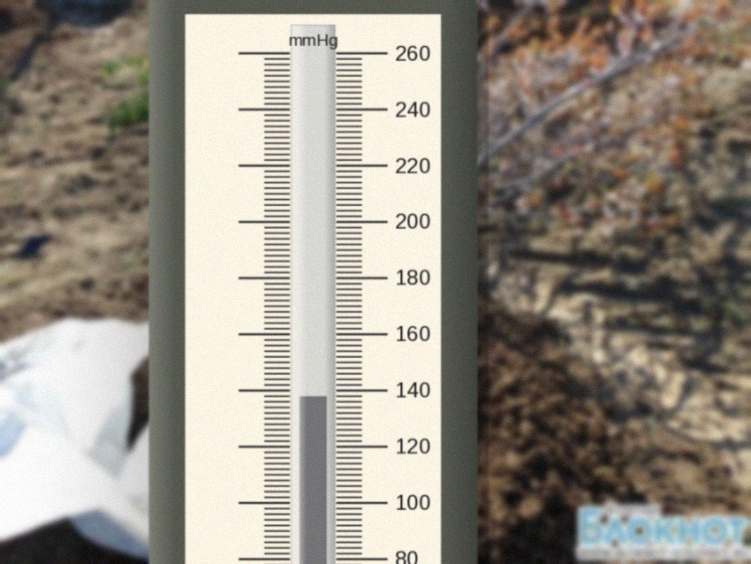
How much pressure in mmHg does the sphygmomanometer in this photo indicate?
138 mmHg
